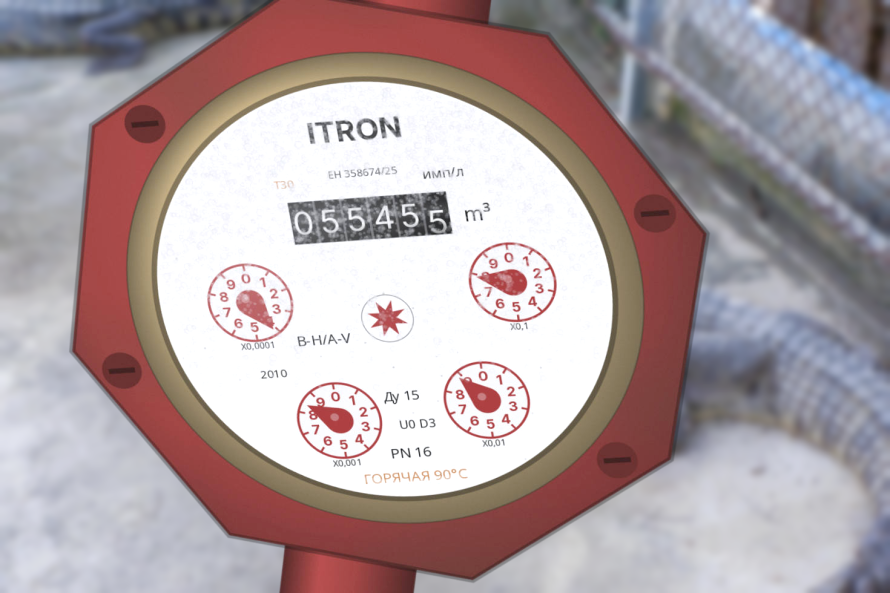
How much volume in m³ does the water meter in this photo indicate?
55454.7884 m³
